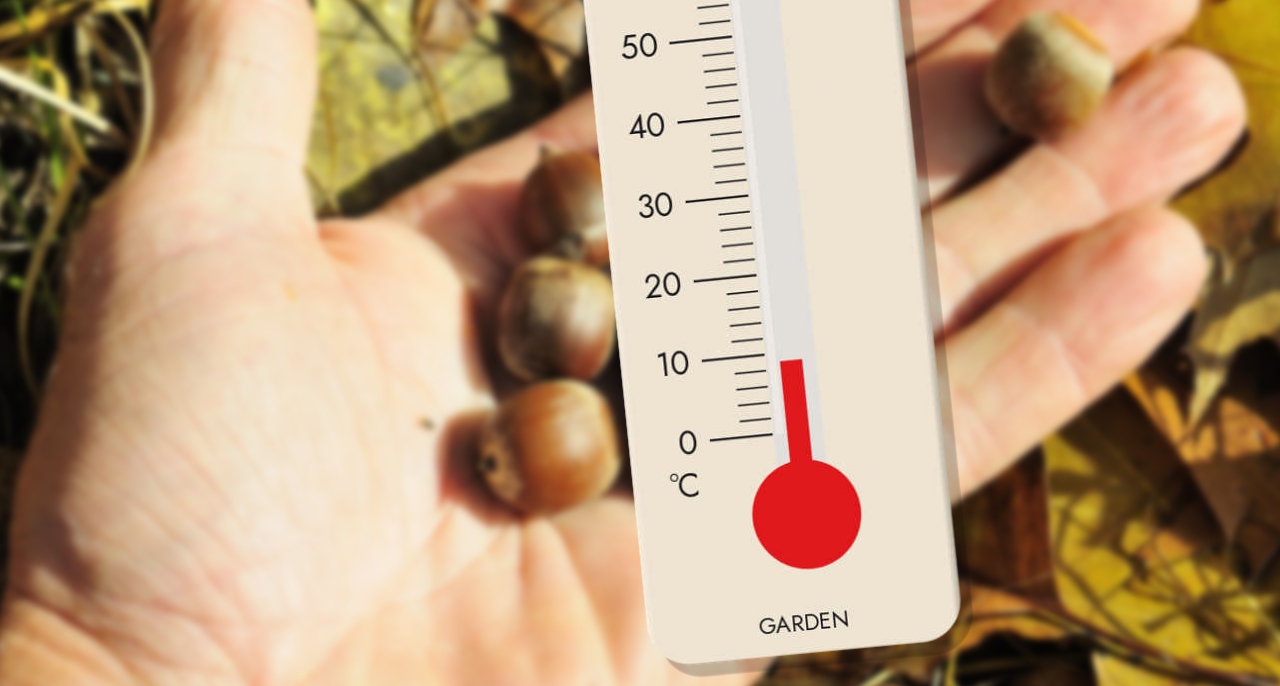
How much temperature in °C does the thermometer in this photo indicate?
9 °C
